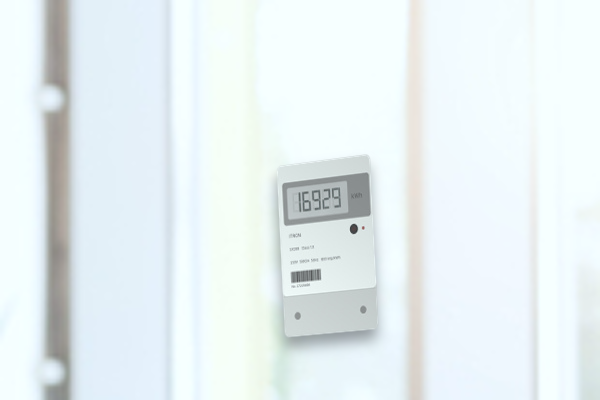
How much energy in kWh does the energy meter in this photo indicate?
16929 kWh
